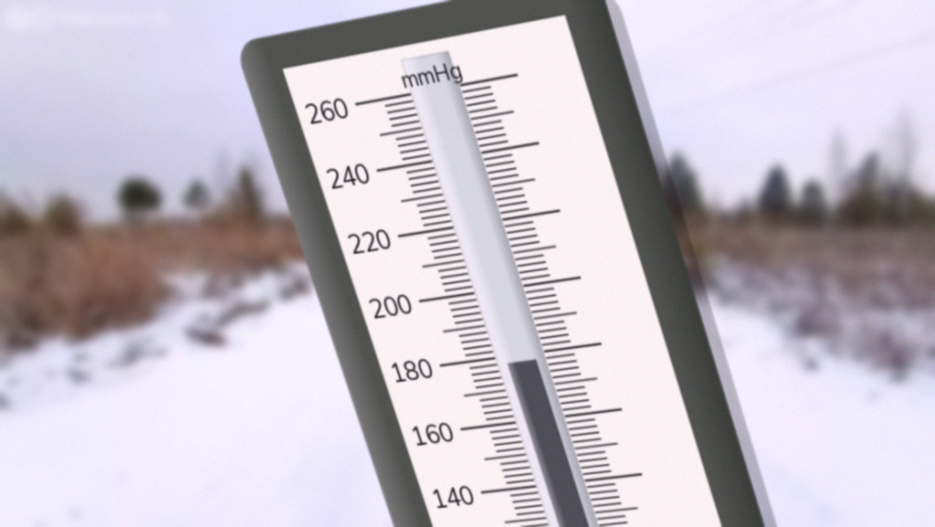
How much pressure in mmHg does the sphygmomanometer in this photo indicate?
178 mmHg
